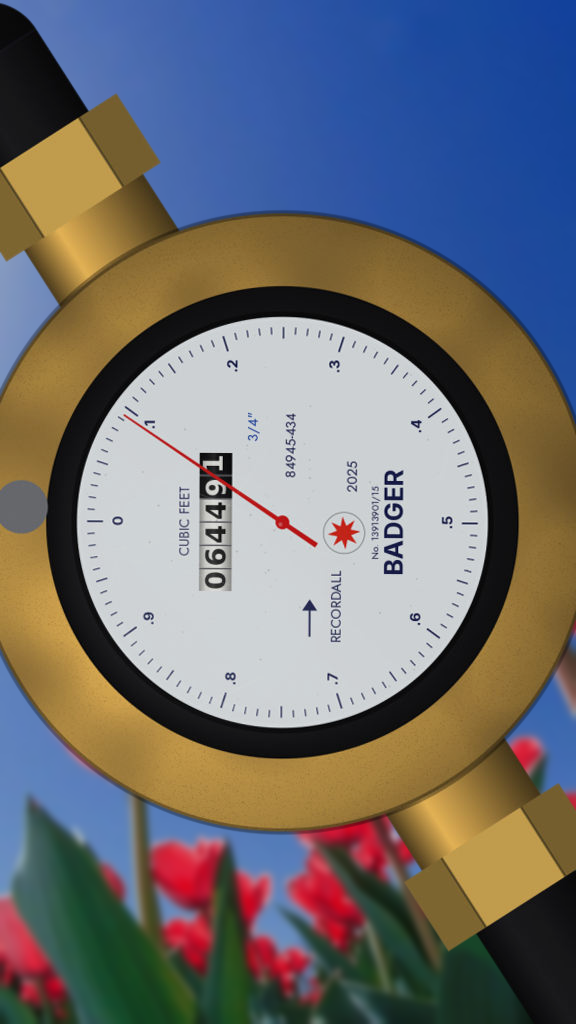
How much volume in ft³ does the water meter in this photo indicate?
64491.09 ft³
